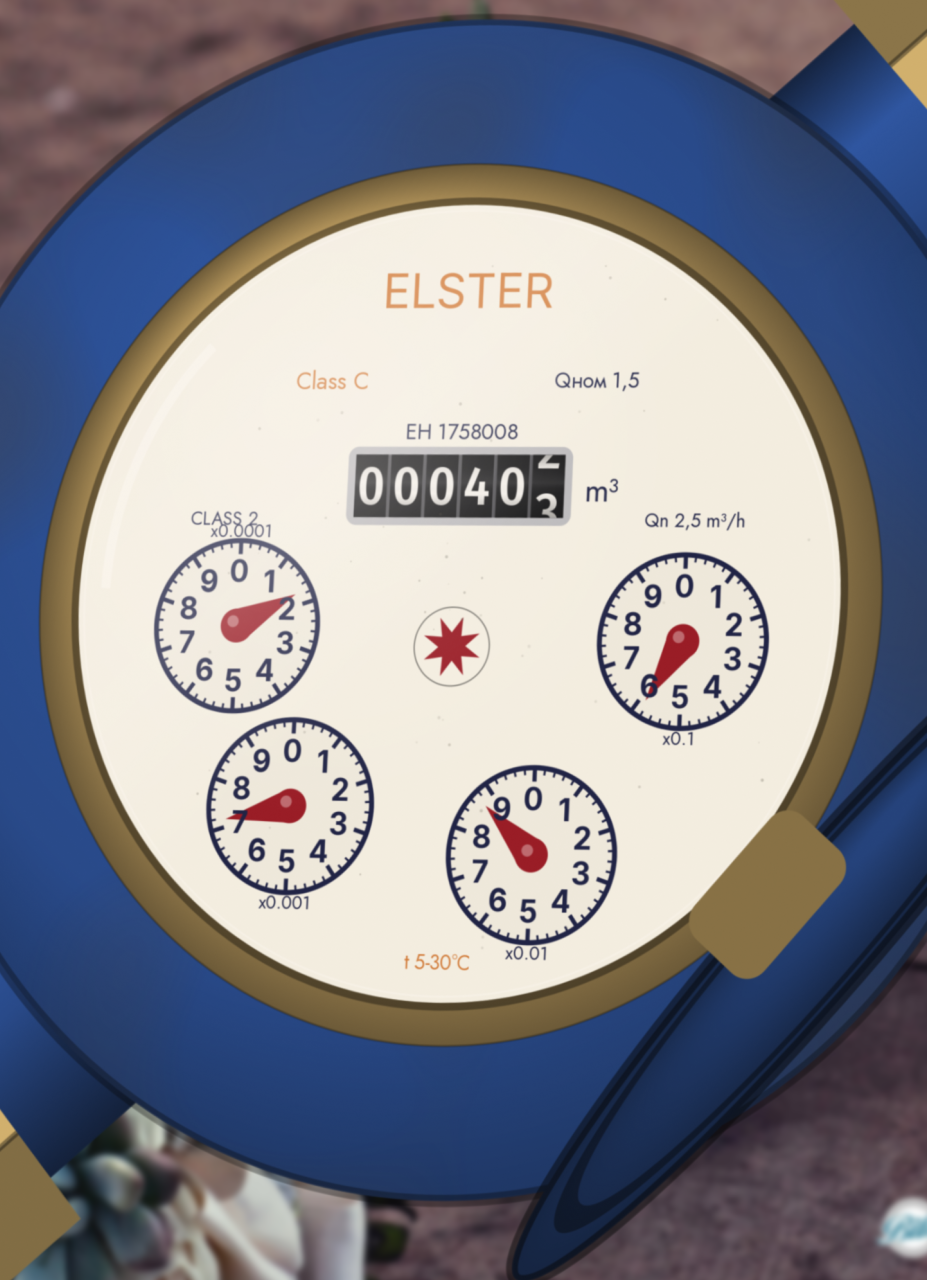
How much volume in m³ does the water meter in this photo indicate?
402.5871 m³
